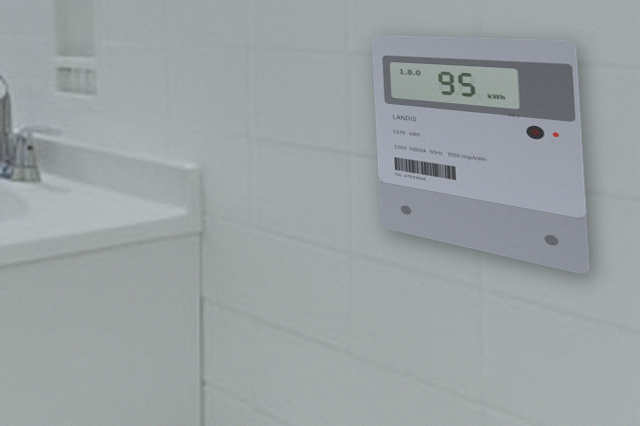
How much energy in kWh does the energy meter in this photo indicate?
95 kWh
